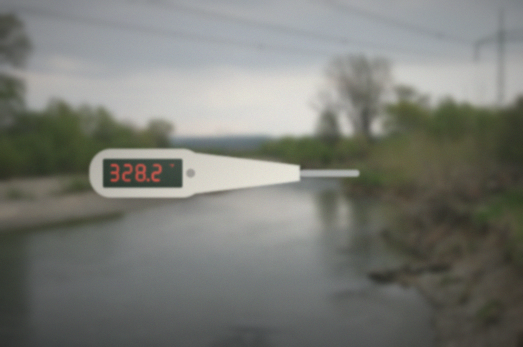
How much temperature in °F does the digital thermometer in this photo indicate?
328.2 °F
